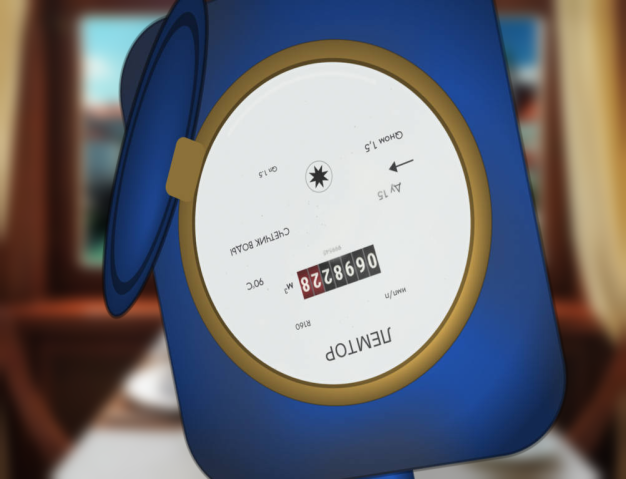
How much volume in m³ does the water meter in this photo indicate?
6982.28 m³
